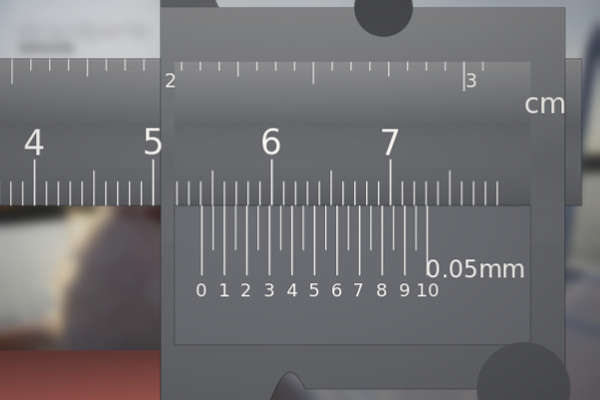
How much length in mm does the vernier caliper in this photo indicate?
54.1 mm
